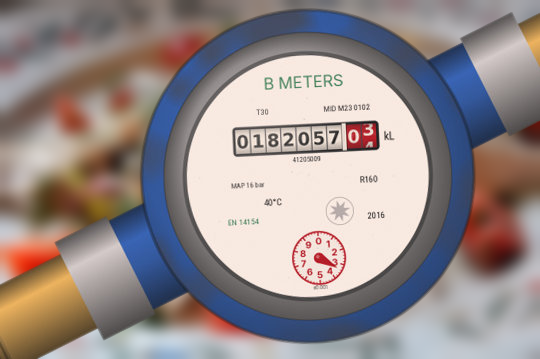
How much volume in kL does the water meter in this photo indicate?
182057.033 kL
